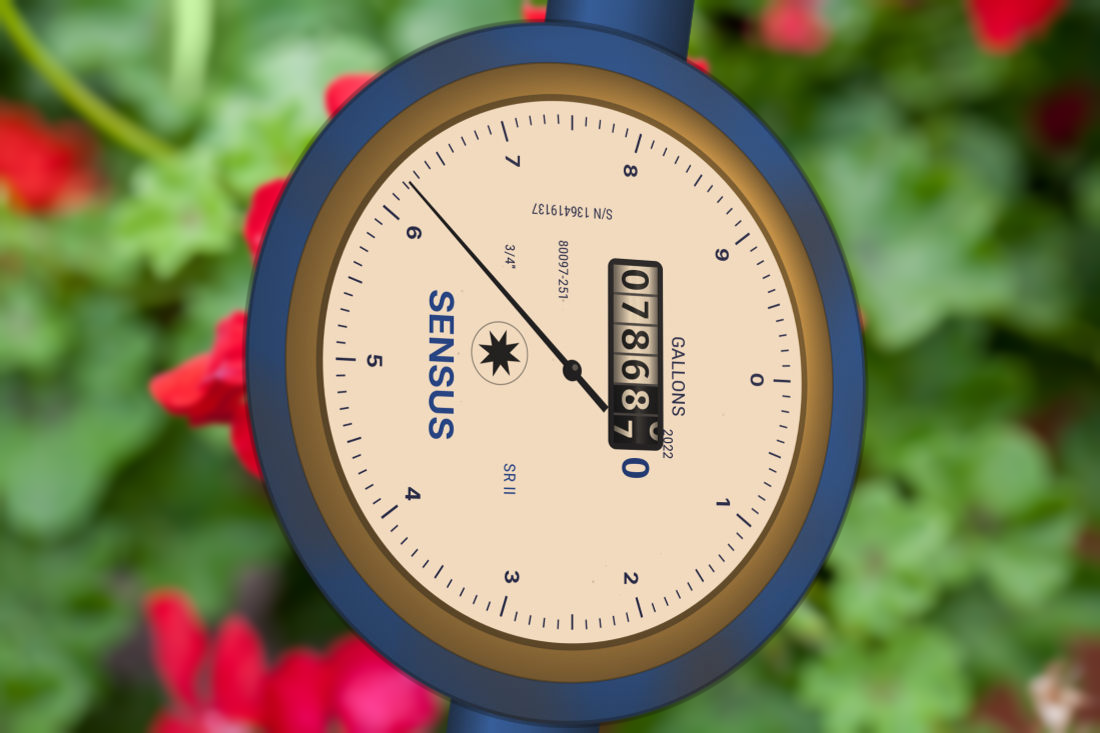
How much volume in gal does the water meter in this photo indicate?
786866.2 gal
